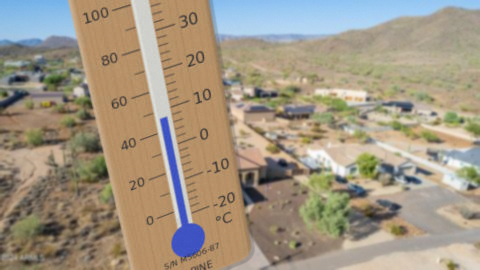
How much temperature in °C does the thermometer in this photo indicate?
8 °C
